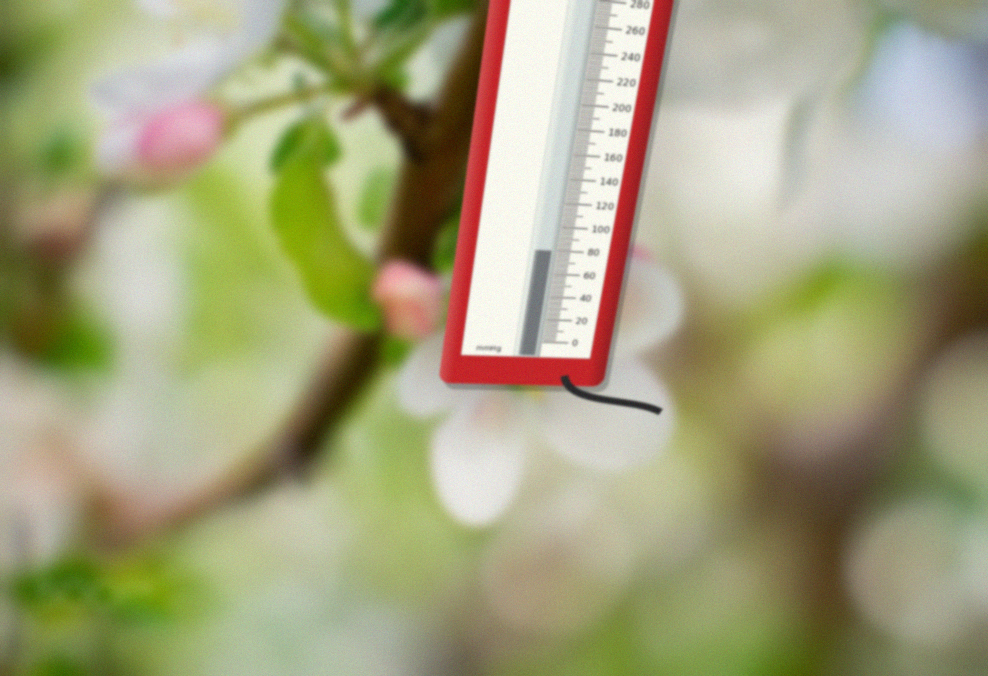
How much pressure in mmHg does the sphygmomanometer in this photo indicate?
80 mmHg
